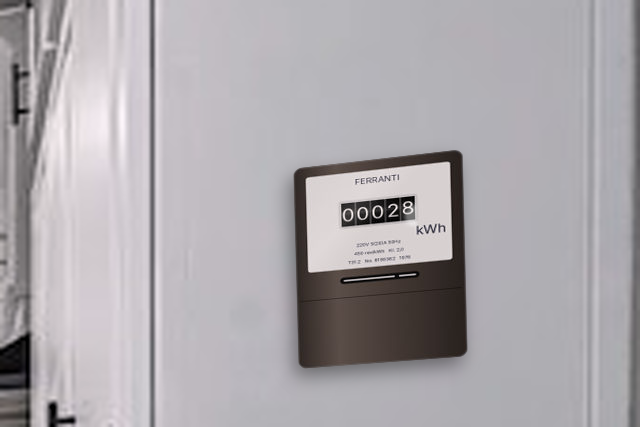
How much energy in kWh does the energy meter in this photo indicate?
28 kWh
